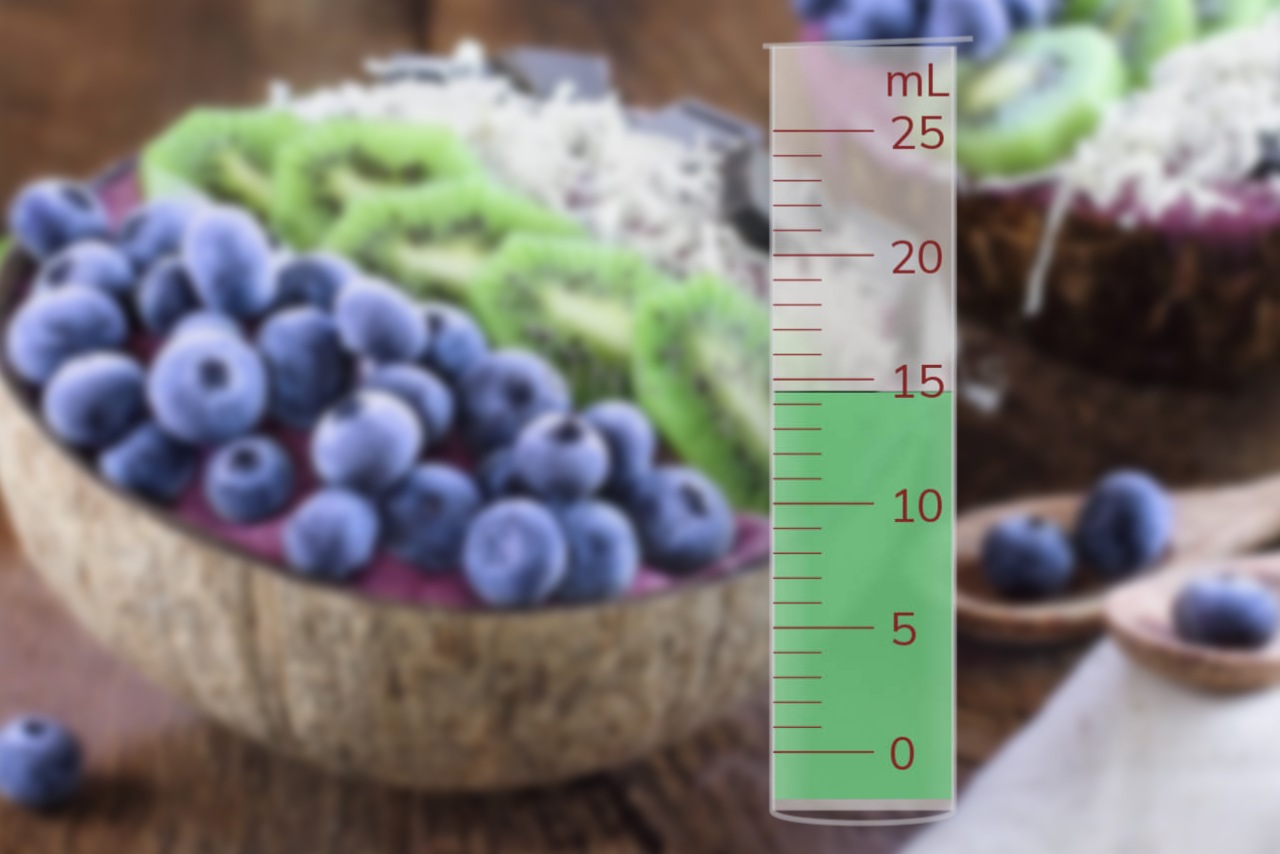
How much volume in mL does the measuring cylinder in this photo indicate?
14.5 mL
